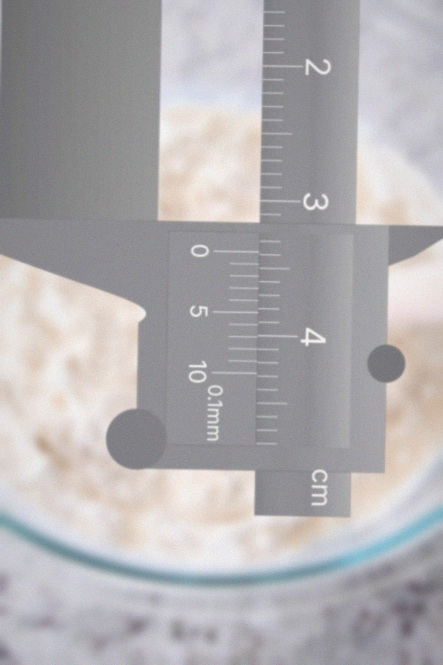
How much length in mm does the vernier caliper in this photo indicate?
33.8 mm
